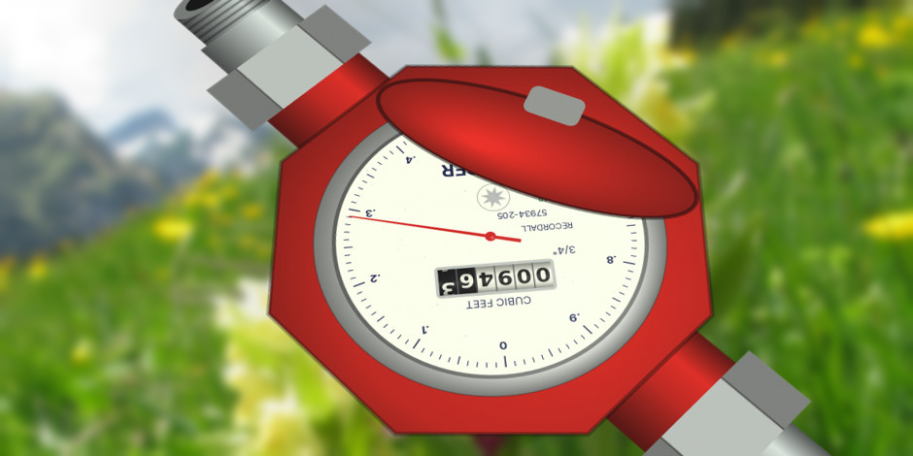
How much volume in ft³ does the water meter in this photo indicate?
9463.29 ft³
